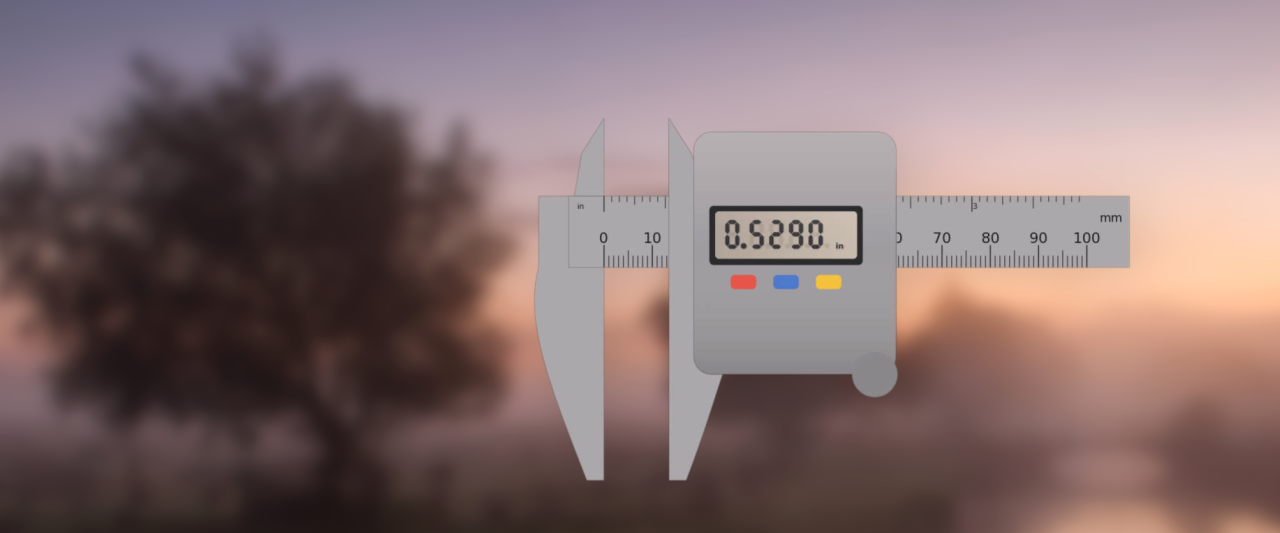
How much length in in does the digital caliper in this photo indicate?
0.5290 in
